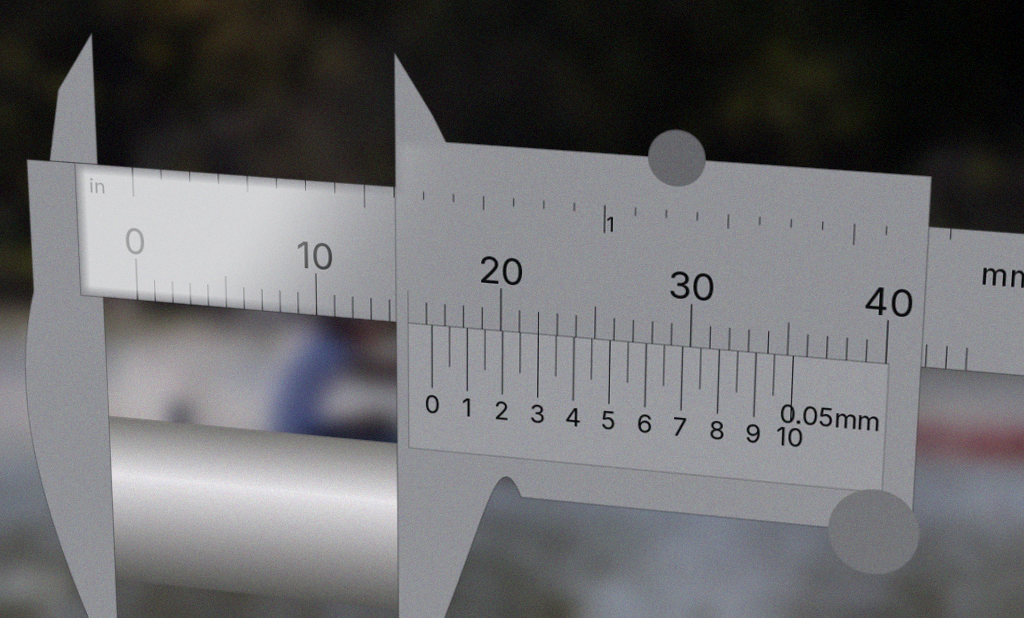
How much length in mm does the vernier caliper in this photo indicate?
16.3 mm
